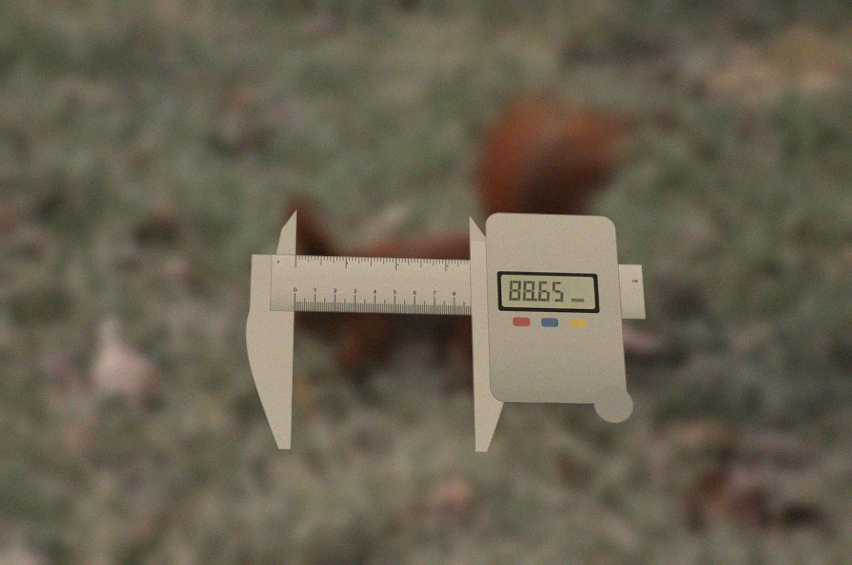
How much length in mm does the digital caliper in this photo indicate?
88.65 mm
